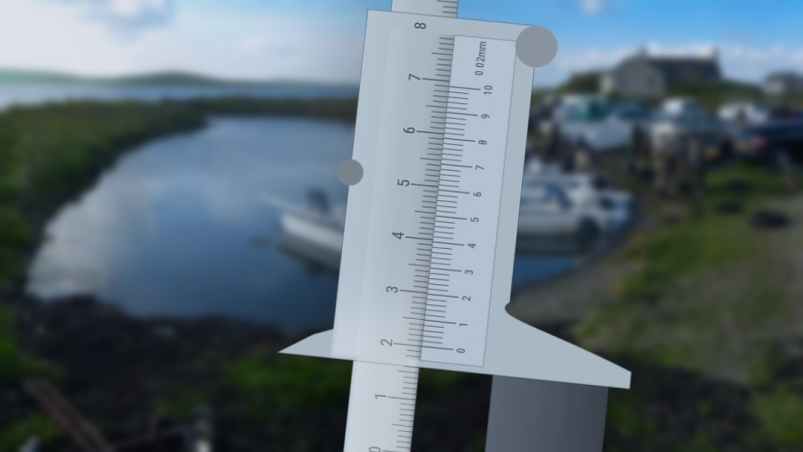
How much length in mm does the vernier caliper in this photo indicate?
20.0 mm
